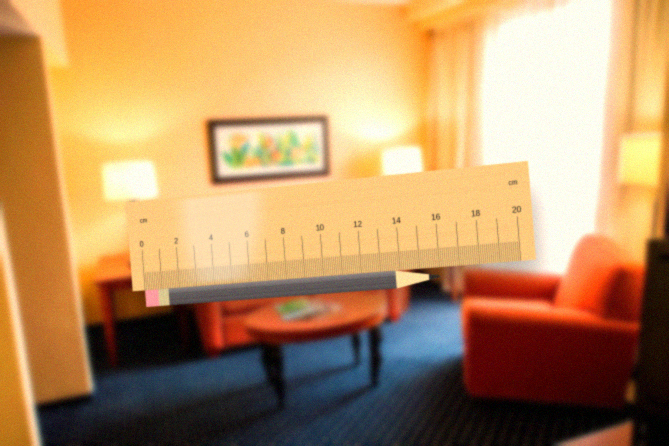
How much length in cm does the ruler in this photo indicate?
16 cm
